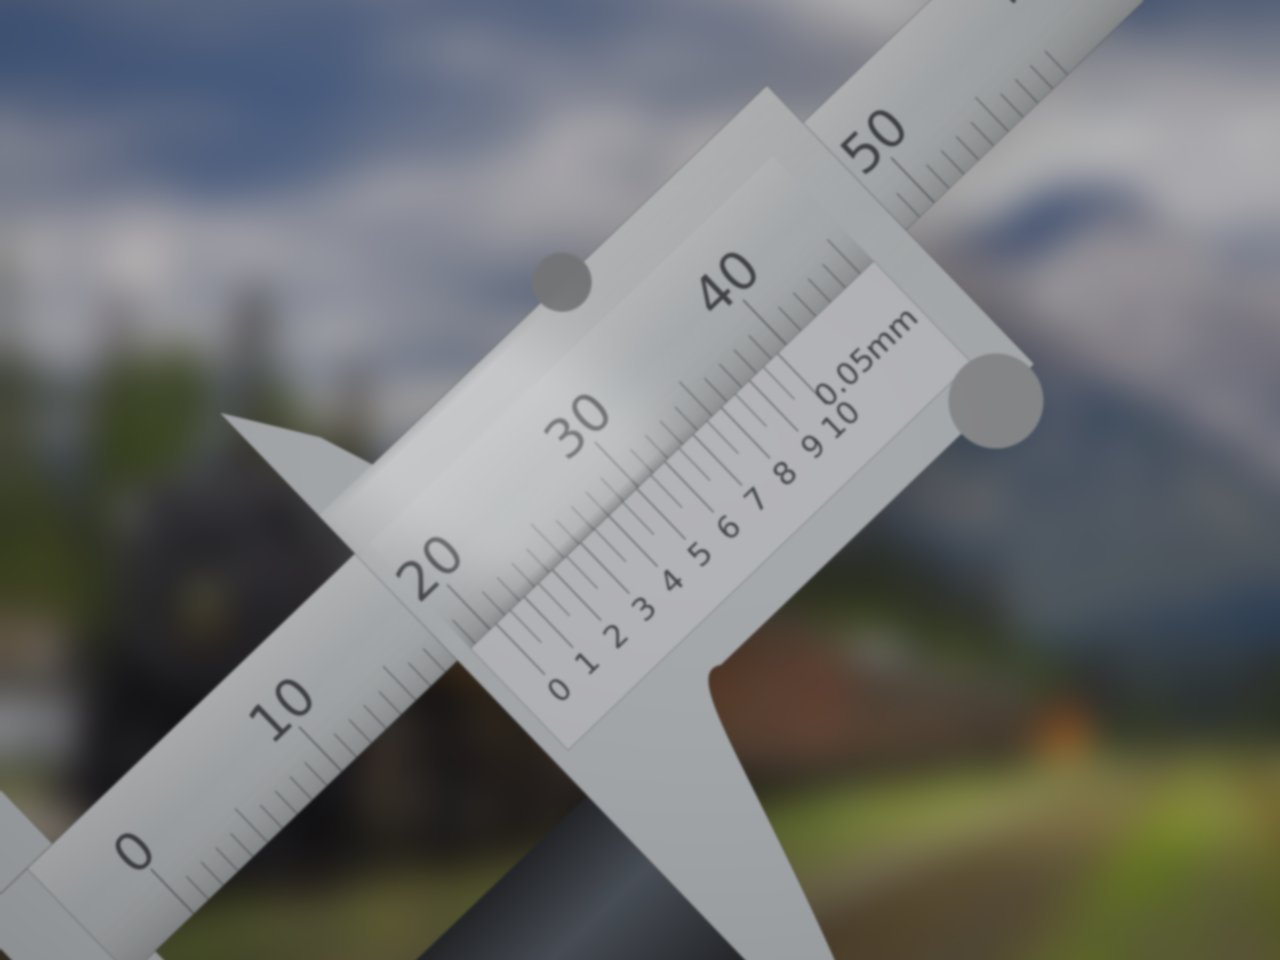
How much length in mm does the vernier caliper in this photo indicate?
20.4 mm
